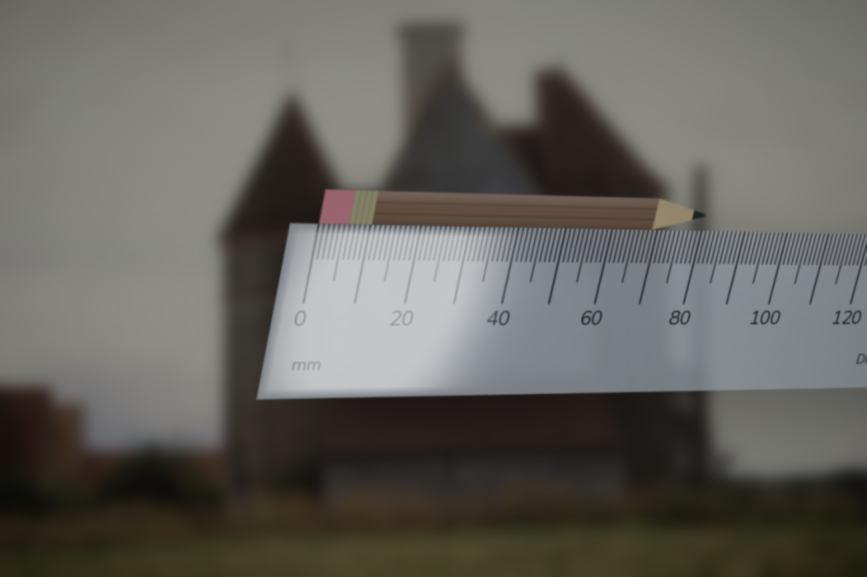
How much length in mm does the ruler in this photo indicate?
80 mm
